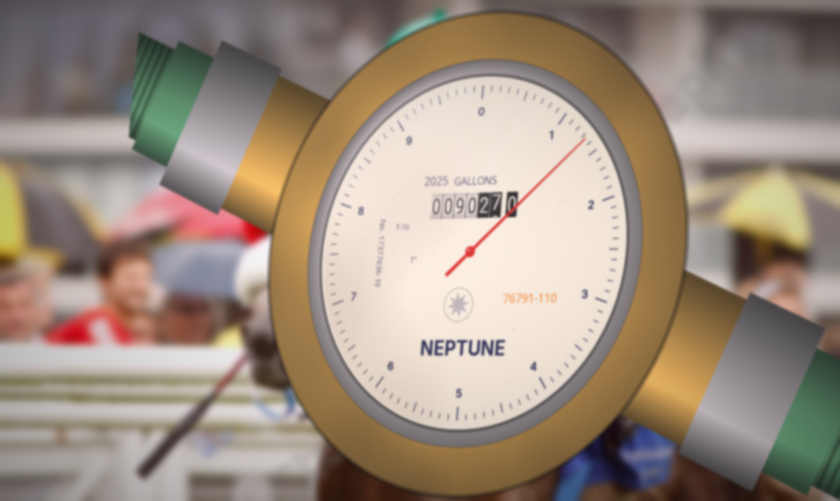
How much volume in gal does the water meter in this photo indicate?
90271.3 gal
